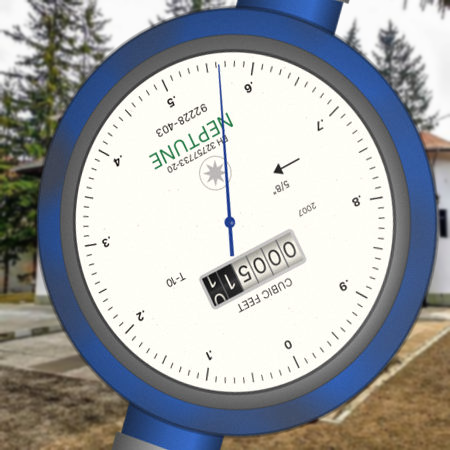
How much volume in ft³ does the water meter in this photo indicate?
510.56 ft³
